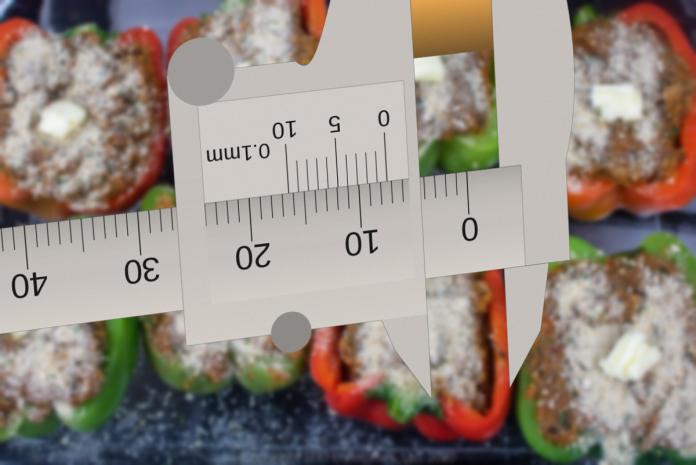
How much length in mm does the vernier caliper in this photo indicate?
7.4 mm
